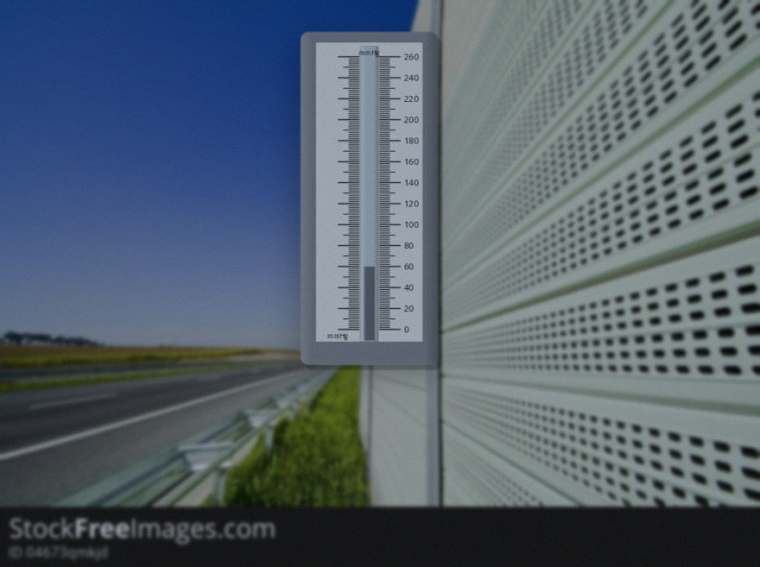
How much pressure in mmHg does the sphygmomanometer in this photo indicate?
60 mmHg
